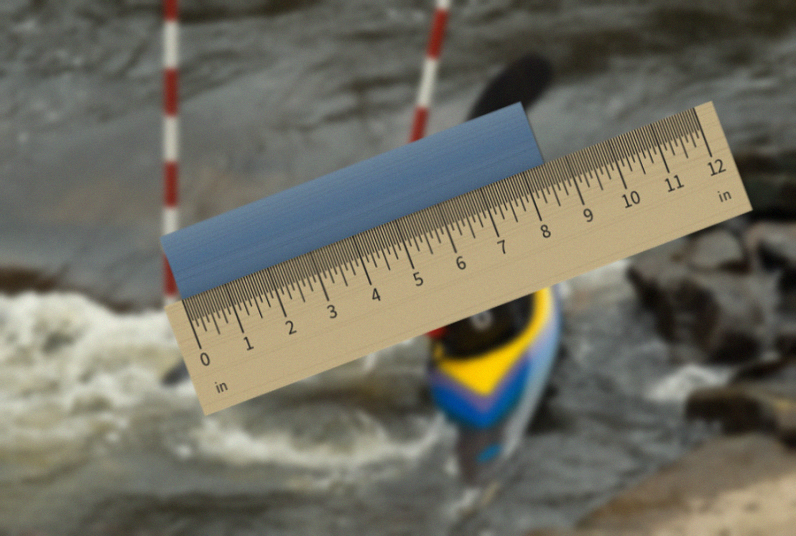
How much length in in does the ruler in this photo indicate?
8.5 in
